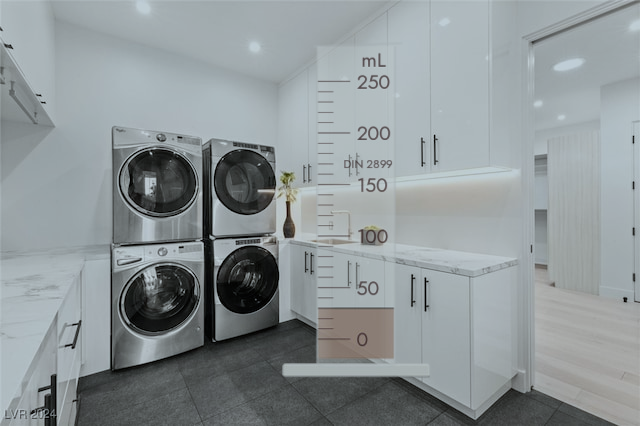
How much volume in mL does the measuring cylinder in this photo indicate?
30 mL
